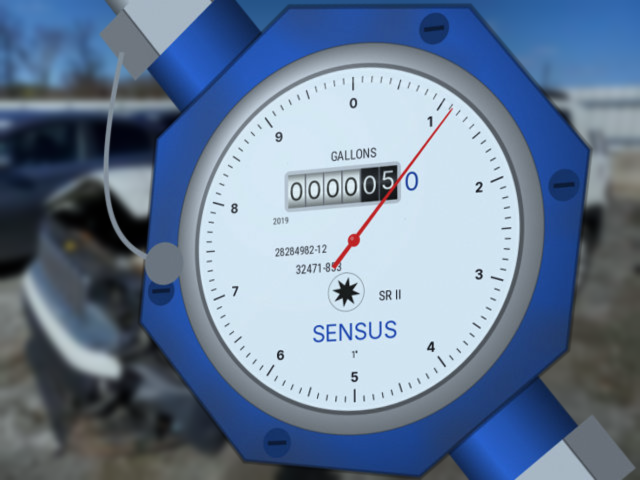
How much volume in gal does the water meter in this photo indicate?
51.1 gal
